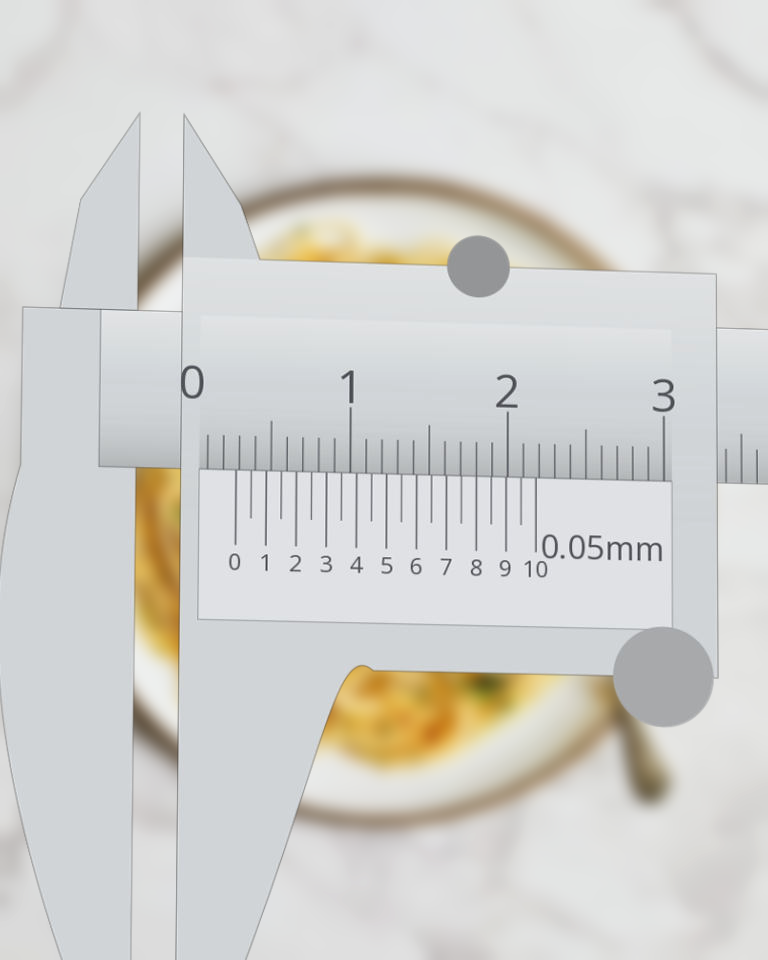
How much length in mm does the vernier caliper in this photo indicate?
2.8 mm
